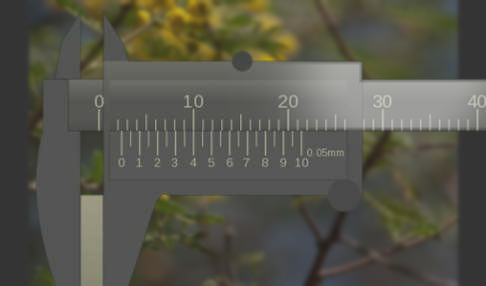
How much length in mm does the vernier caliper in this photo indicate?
2.4 mm
